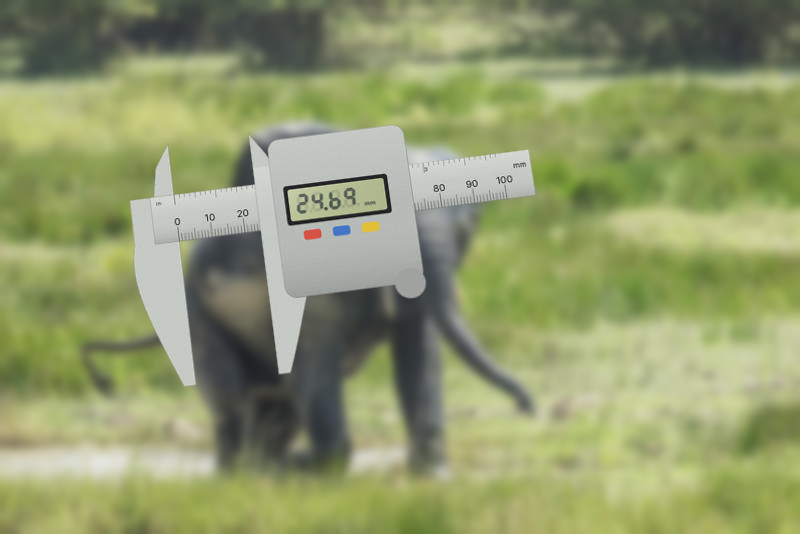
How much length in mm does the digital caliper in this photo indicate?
24.69 mm
